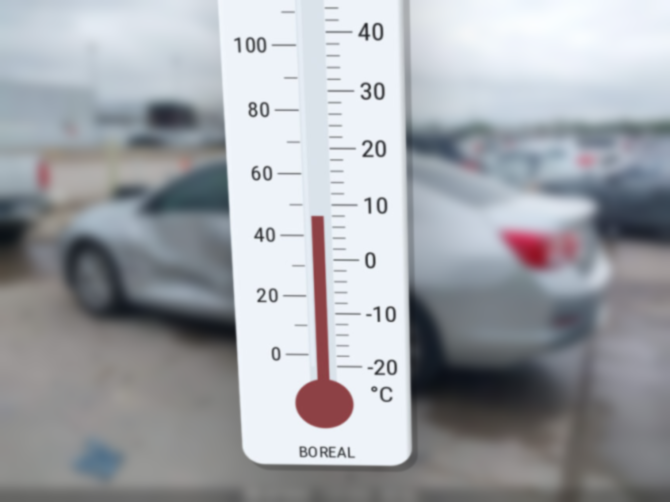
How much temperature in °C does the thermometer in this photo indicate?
8 °C
